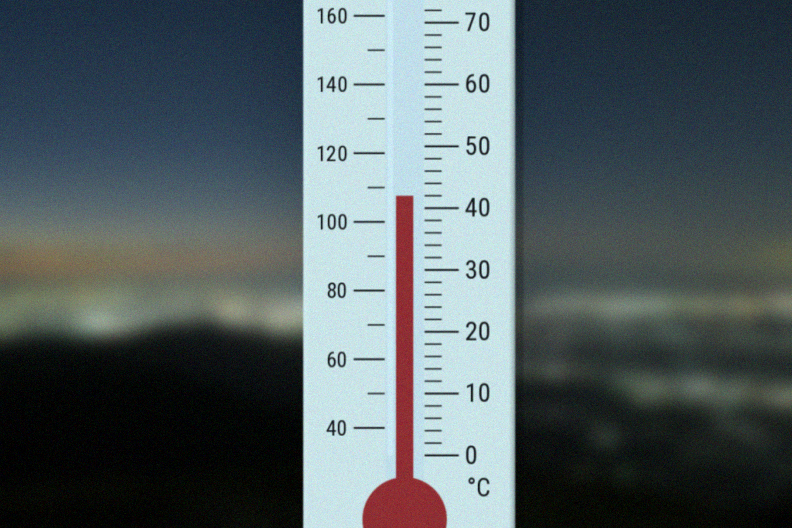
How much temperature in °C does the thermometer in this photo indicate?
42 °C
